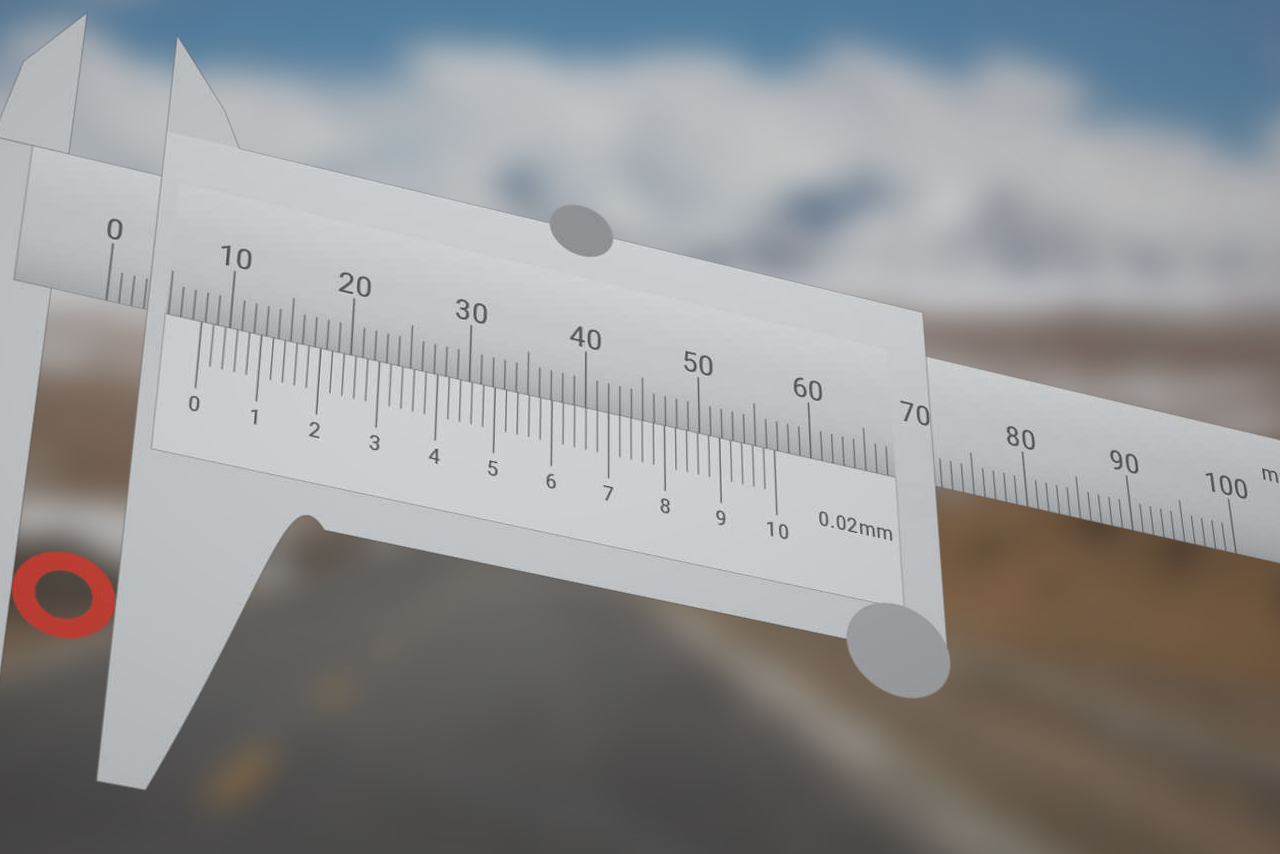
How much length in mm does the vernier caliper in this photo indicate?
7.7 mm
